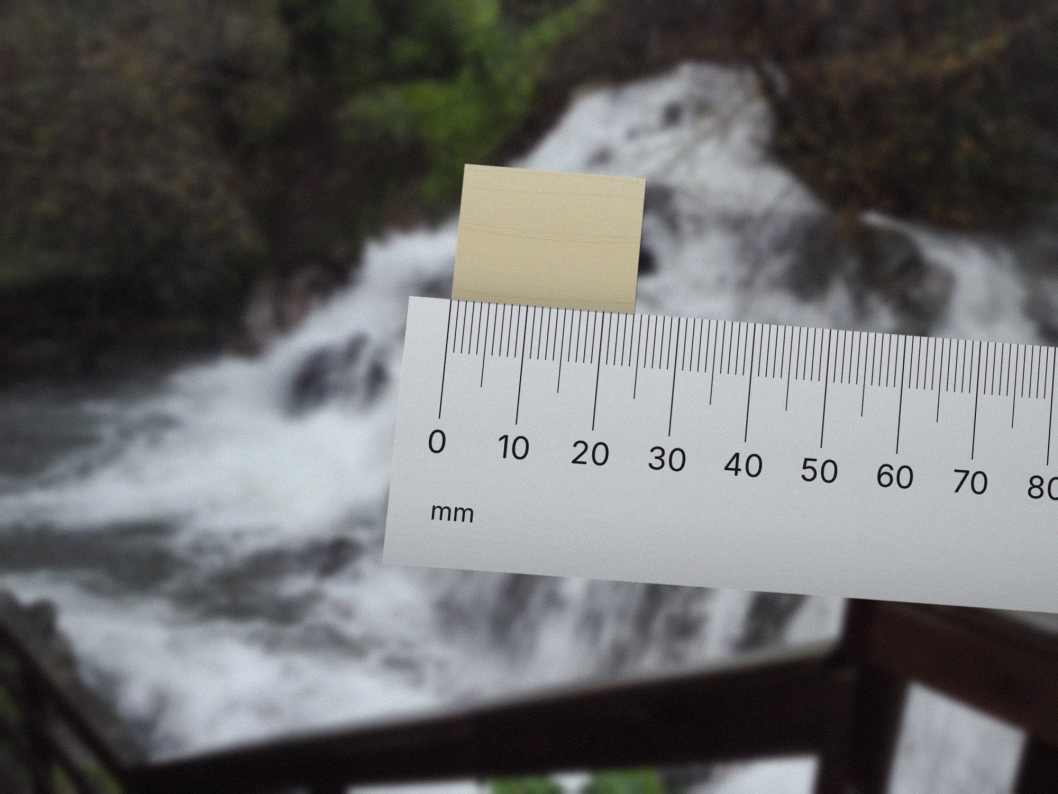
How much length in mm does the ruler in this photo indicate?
24 mm
